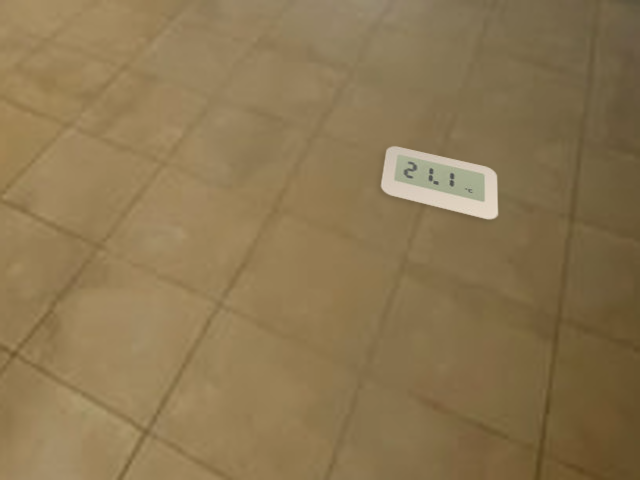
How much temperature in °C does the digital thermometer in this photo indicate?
21.1 °C
